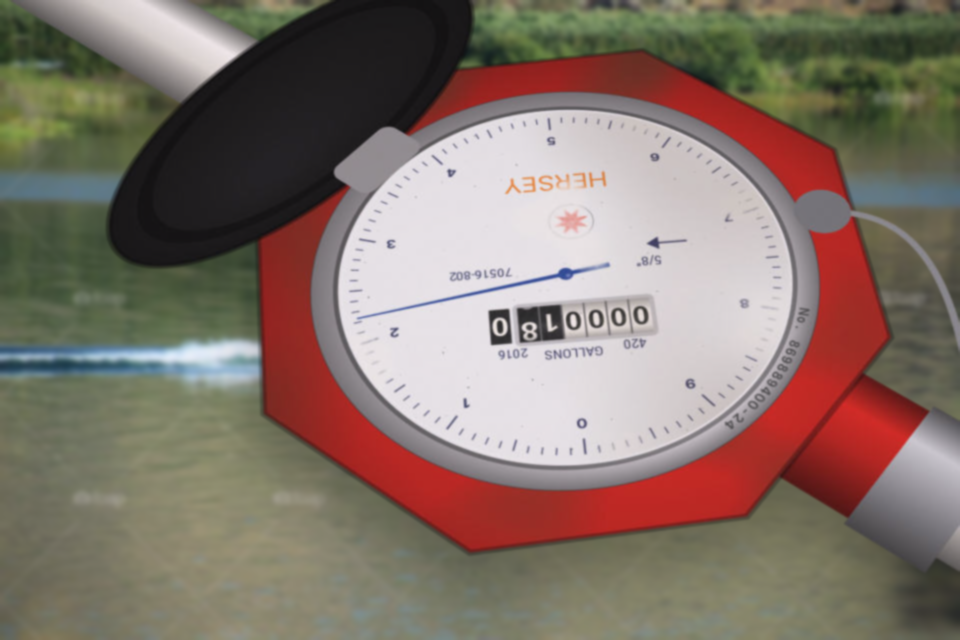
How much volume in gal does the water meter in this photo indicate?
182.2 gal
